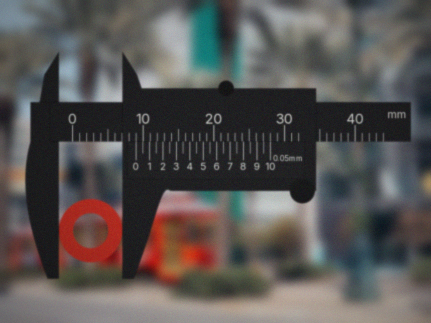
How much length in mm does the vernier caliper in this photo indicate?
9.0 mm
